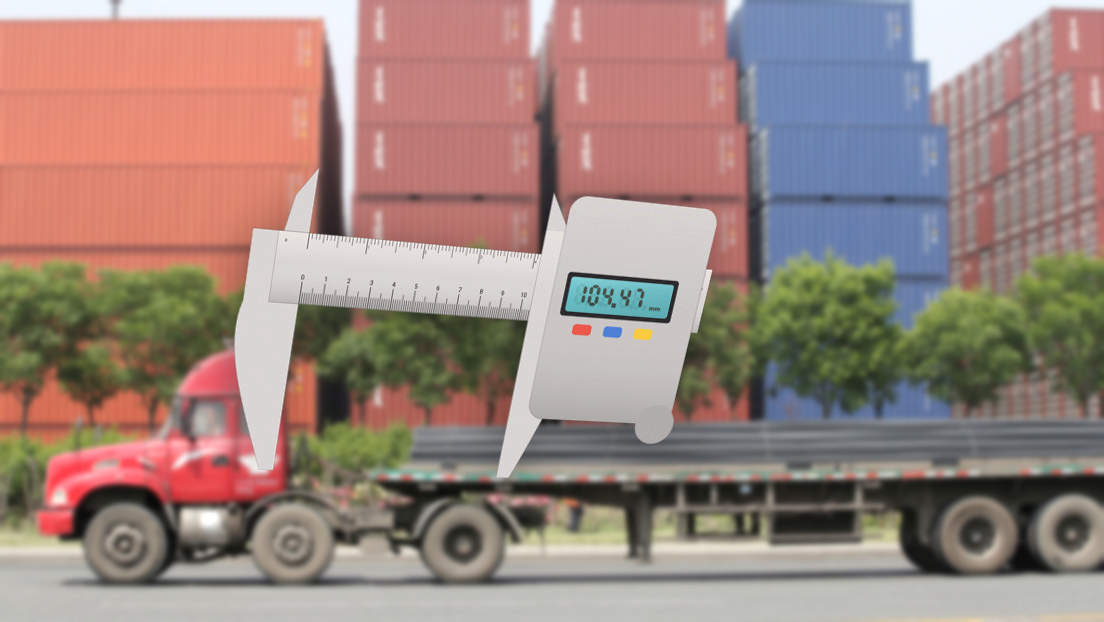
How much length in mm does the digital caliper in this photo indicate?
104.47 mm
